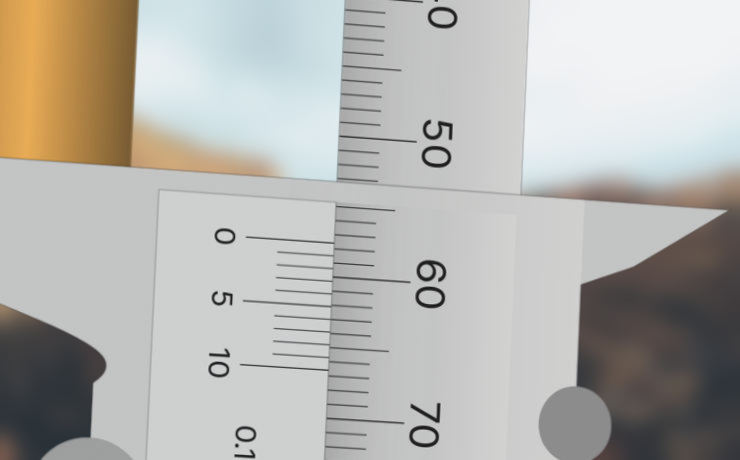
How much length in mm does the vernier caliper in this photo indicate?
57.6 mm
